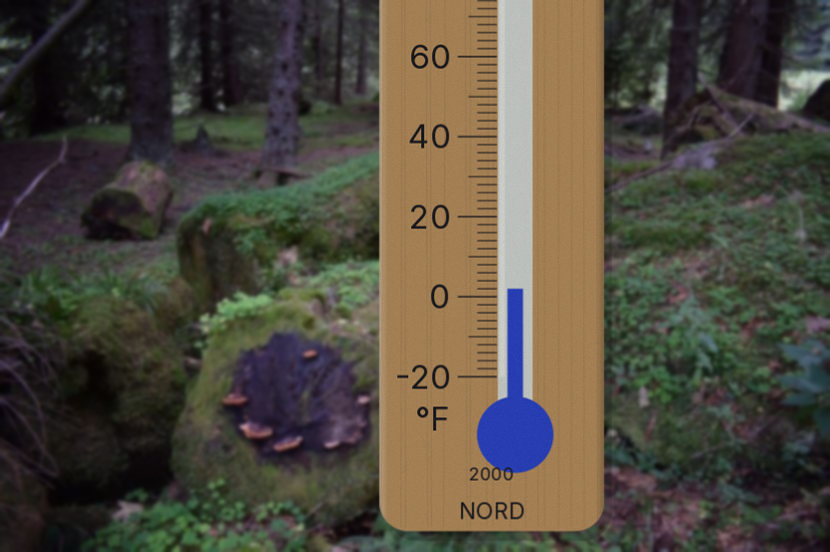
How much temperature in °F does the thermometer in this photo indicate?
2 °F
